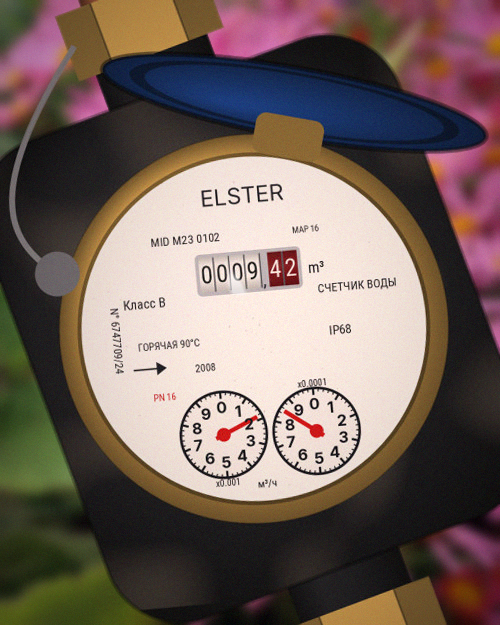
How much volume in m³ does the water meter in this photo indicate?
9.4218 m³
